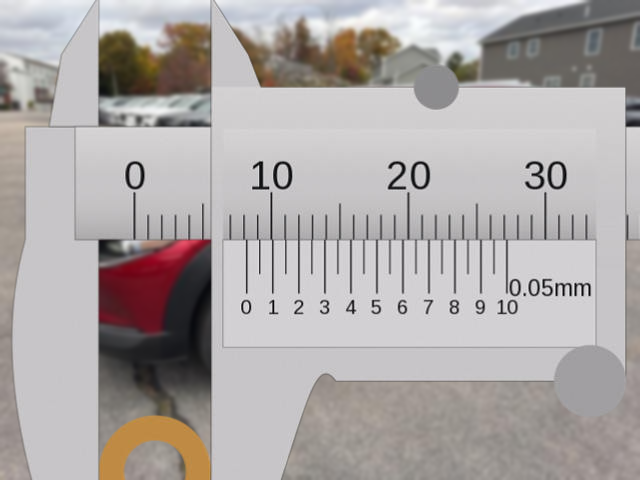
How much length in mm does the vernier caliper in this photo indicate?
8.2 mm
